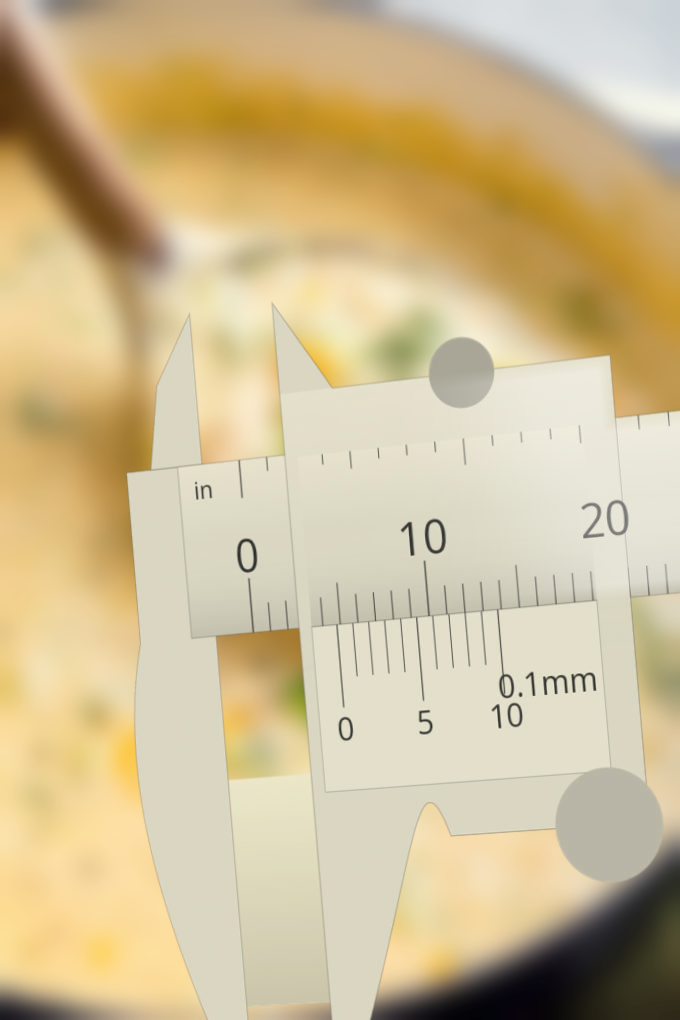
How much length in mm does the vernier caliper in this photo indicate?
4.8 mm
